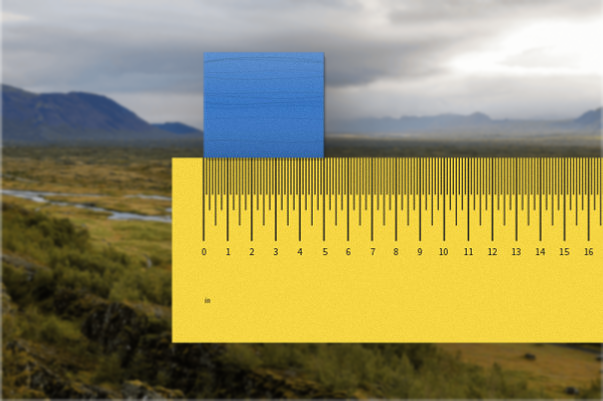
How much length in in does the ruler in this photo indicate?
5 in
